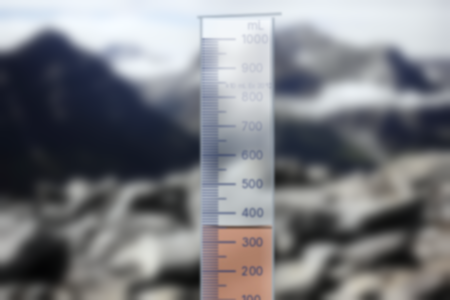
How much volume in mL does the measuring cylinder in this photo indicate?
350 mL
